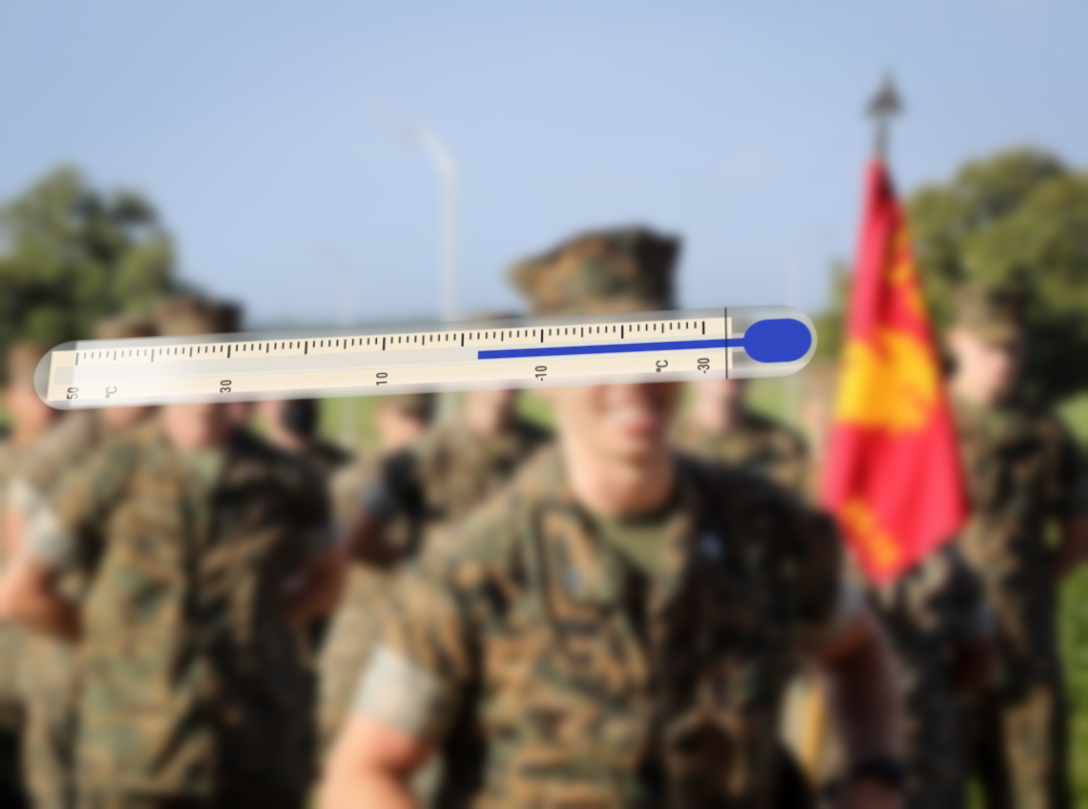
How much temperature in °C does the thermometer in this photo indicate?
-2 °C
